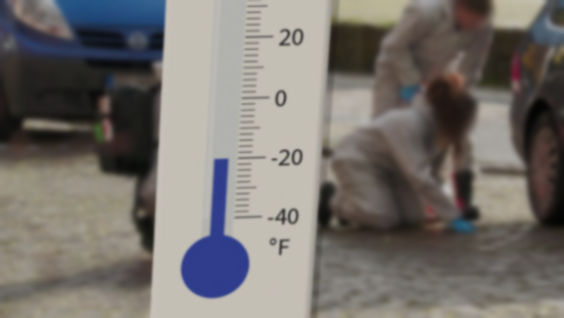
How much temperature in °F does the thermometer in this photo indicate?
-20 °F
